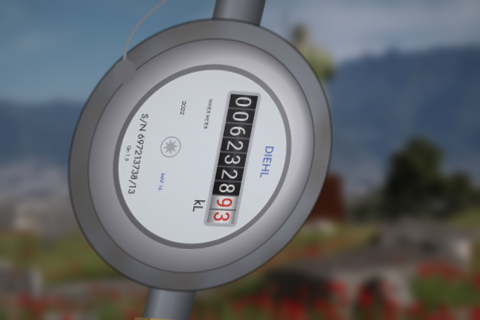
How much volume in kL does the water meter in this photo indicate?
62328.93 kL
